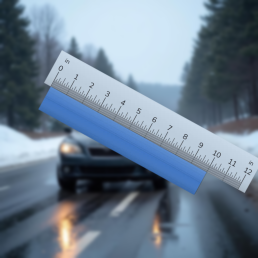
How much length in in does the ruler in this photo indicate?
10 in
